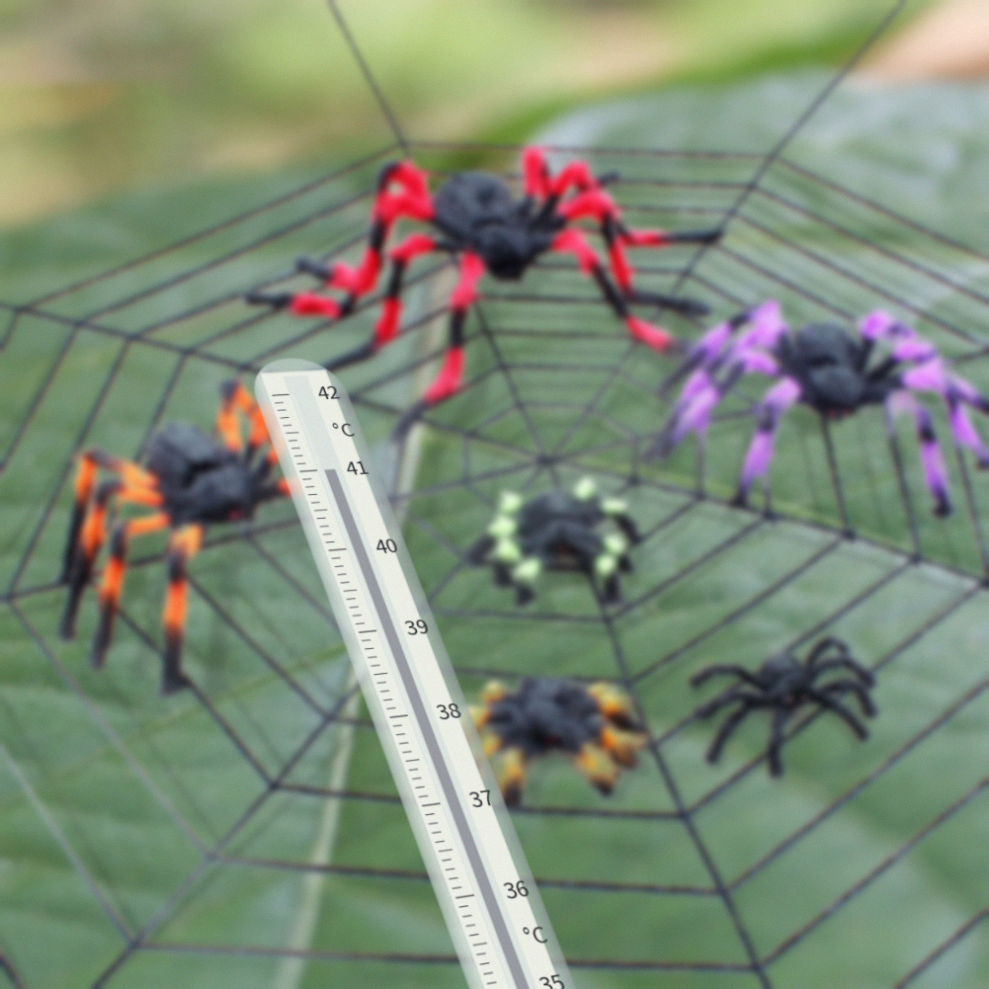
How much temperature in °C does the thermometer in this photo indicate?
41 °C
